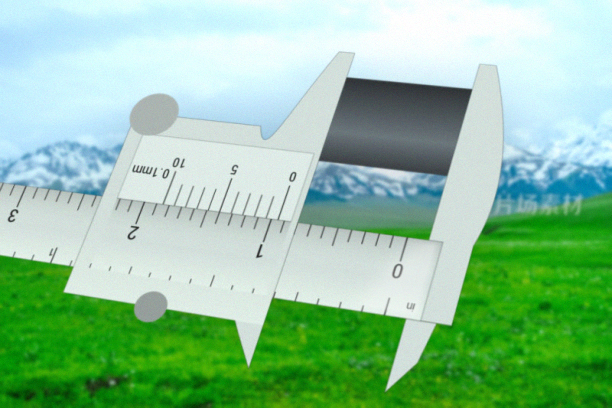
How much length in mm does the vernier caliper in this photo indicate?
9.5 mm
